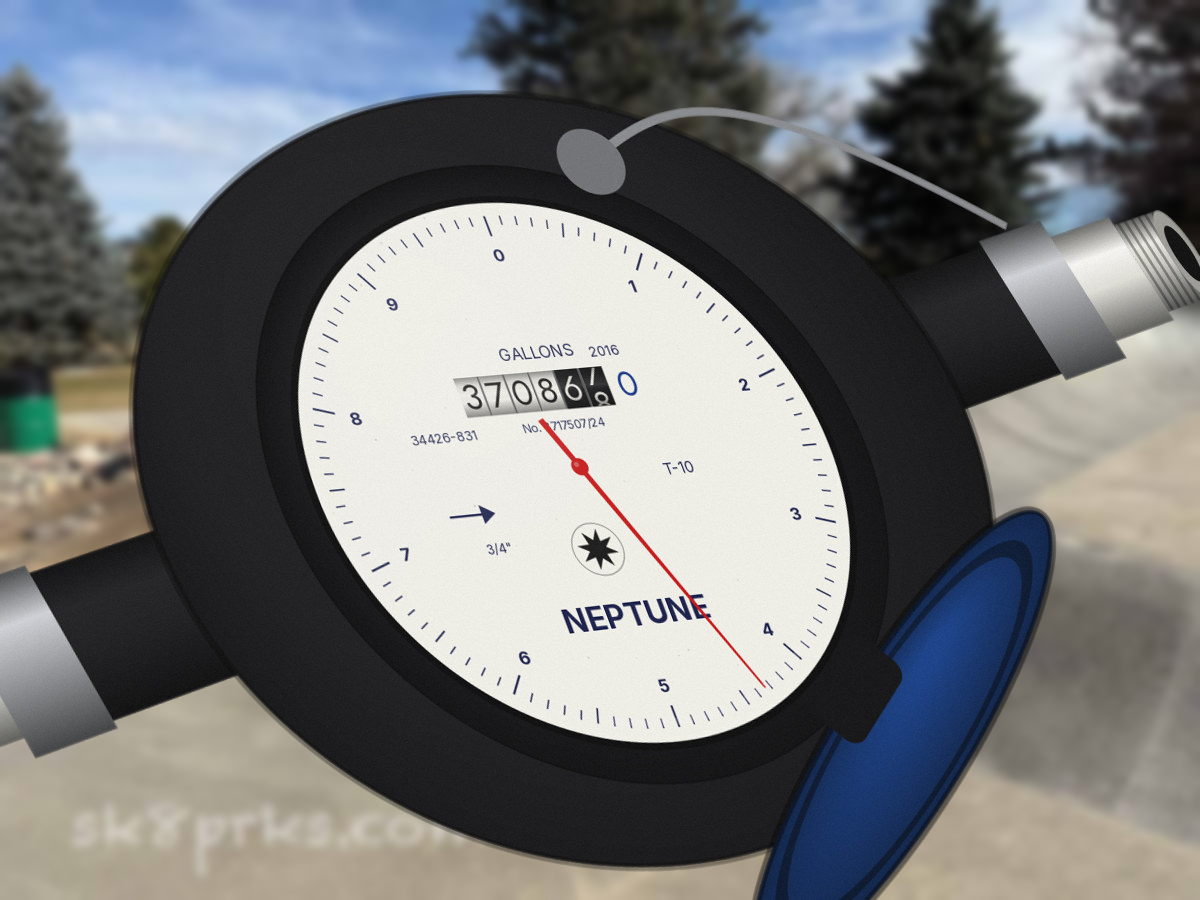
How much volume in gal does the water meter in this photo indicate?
3708674.3 gal
